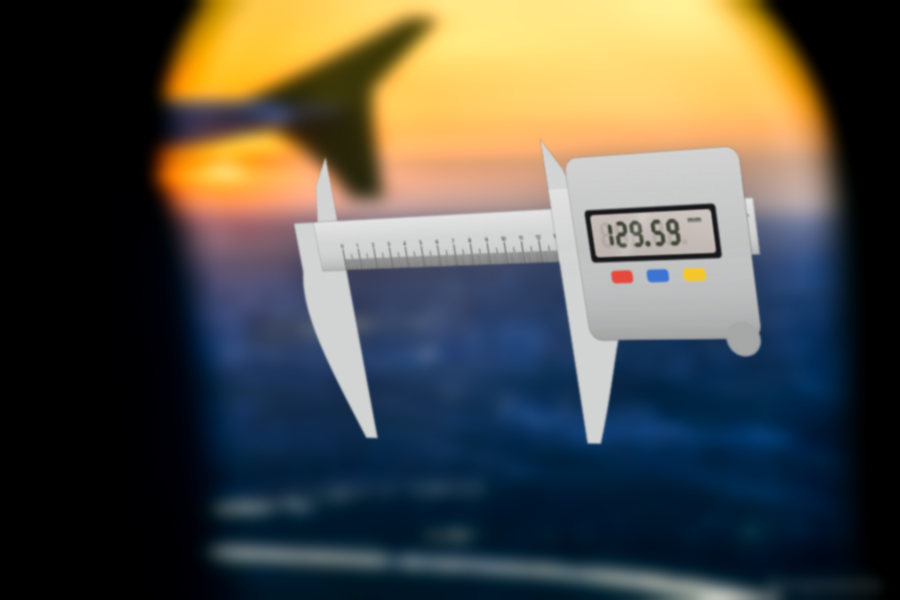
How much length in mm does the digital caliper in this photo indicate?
129.59 mm
